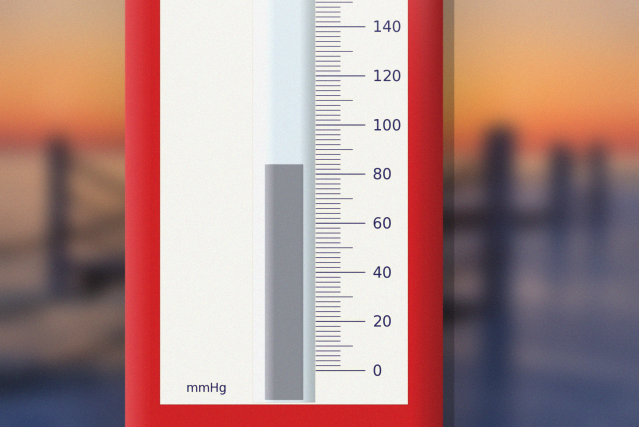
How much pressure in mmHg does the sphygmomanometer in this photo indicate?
84 mmHg
